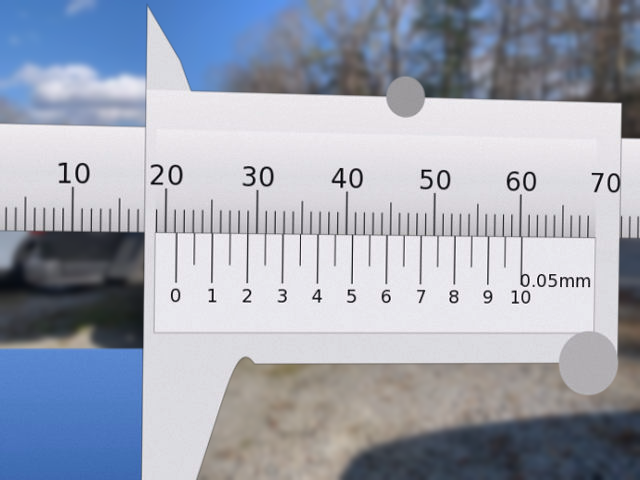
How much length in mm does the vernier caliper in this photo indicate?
21.2 mm
